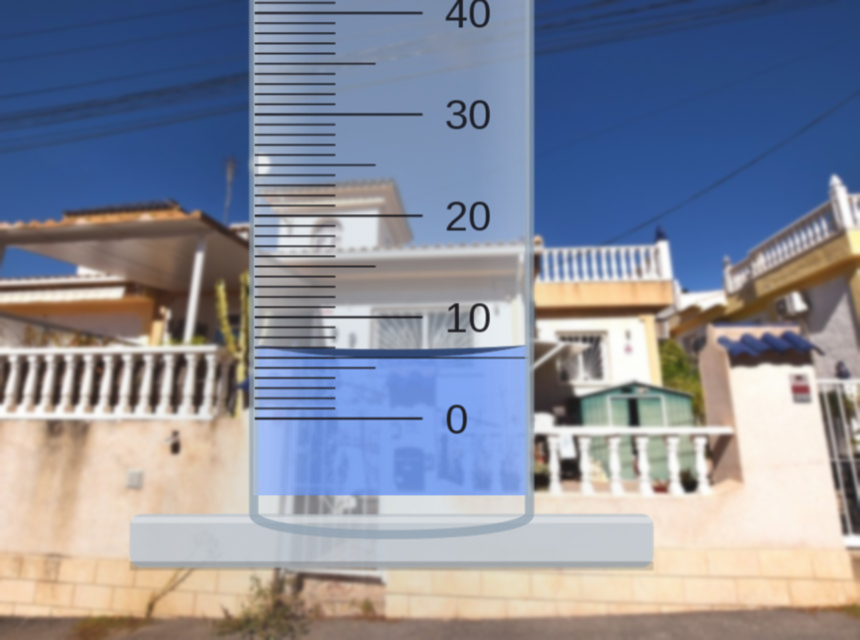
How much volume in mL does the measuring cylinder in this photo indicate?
6 mL
